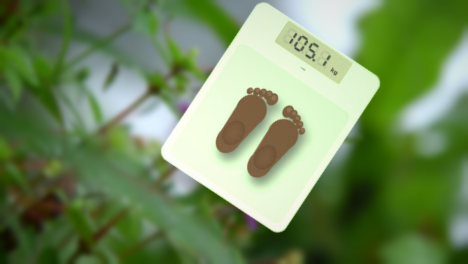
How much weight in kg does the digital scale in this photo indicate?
105.1 kg
